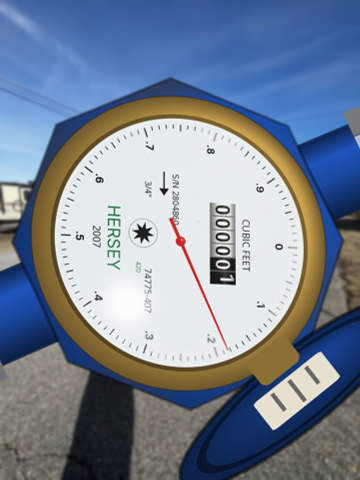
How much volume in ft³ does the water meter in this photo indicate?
1.18 ft³
